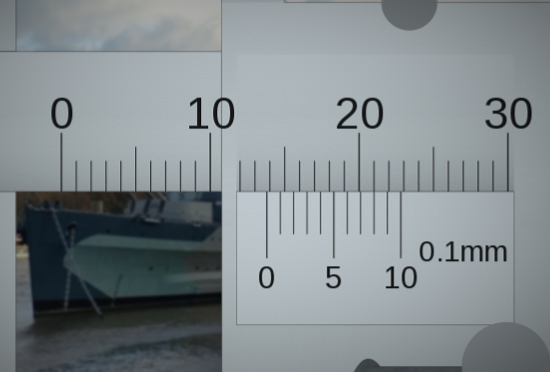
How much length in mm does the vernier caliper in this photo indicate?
13.8 mm
